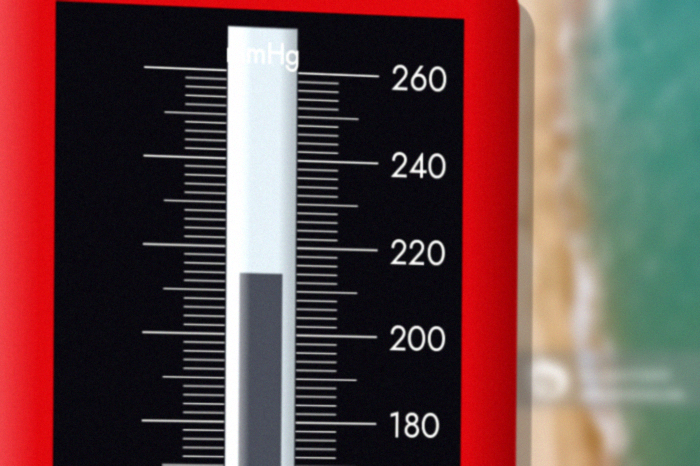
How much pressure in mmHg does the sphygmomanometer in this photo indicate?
214 mmHg
